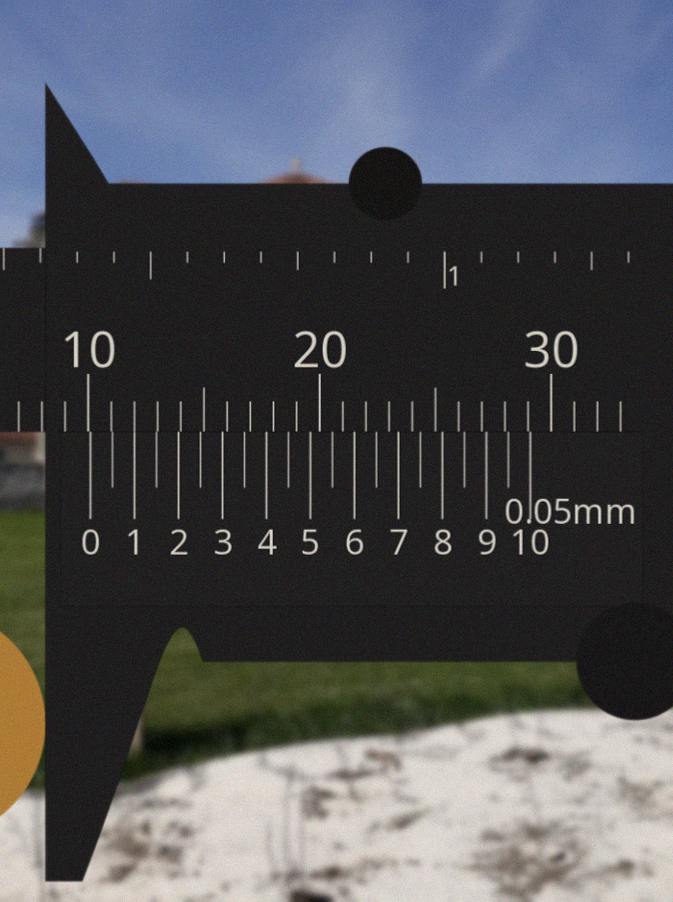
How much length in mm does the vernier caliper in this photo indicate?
10.10 mm
